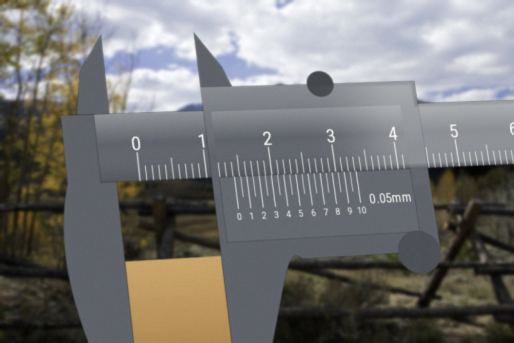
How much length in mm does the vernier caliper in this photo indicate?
14.2 mm
